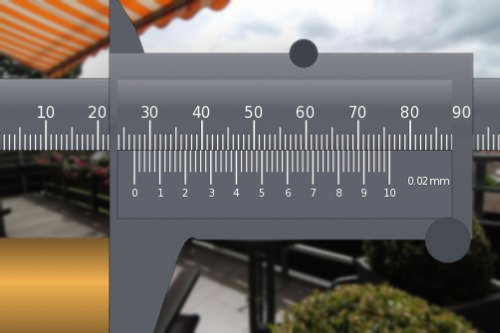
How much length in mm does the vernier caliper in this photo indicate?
27.0 mm
